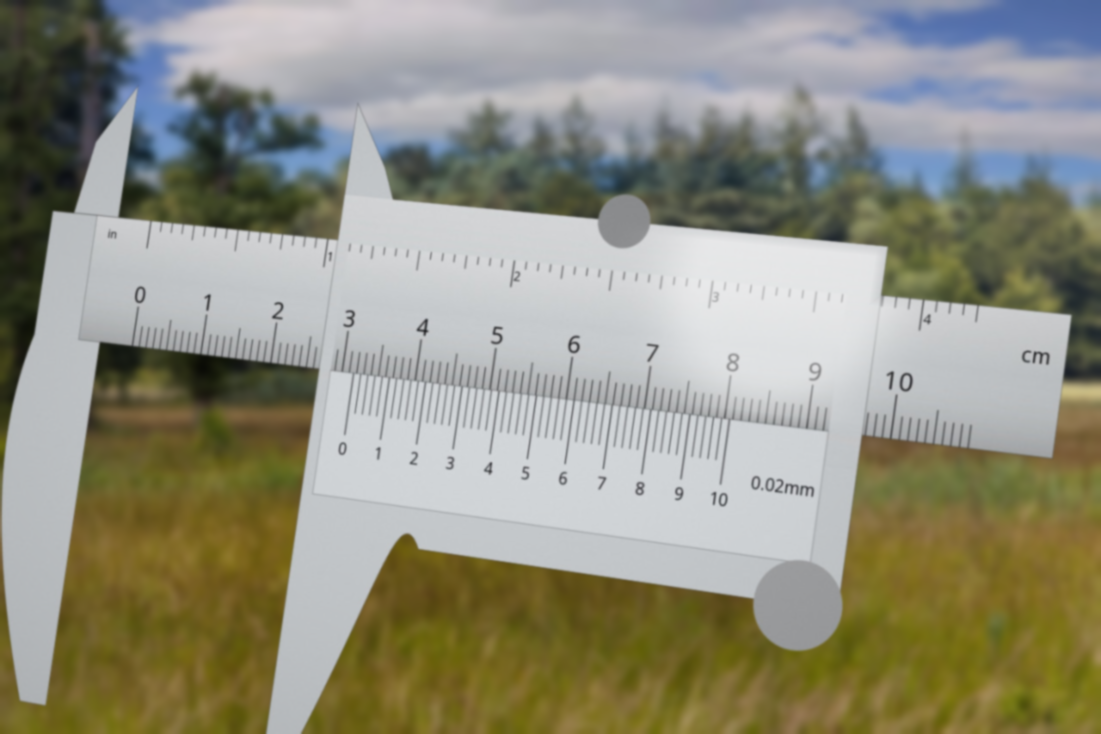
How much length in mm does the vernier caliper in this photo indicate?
31.6 mm
